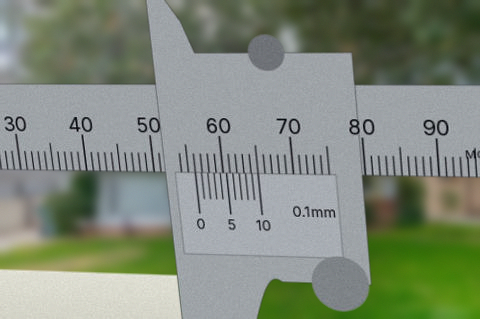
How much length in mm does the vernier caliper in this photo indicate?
56.0 mm
